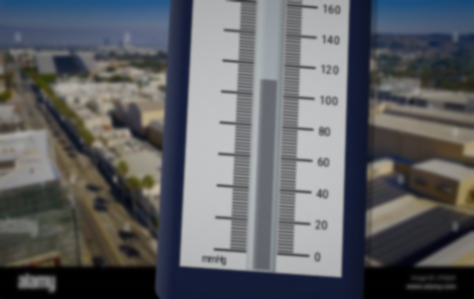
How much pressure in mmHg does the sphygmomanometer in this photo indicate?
110 mmHg
